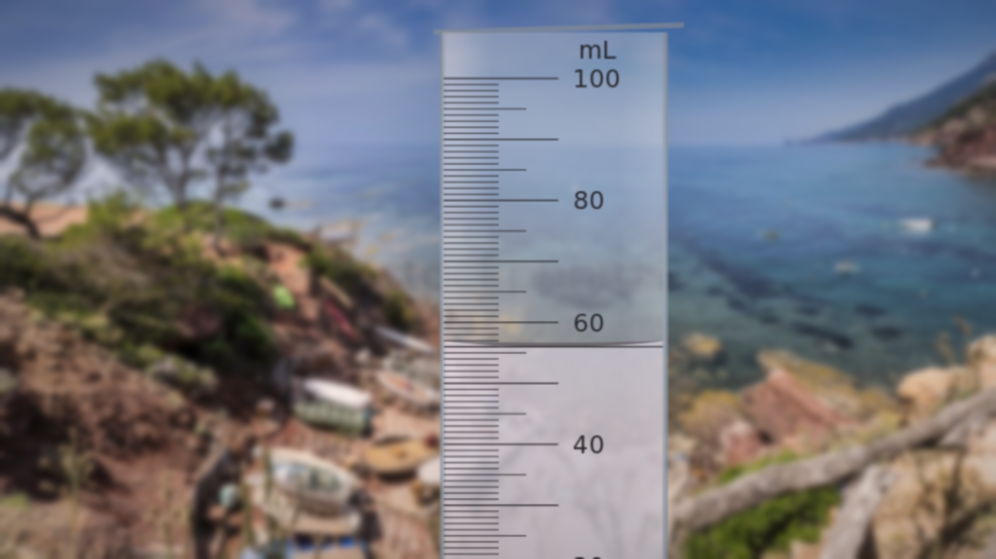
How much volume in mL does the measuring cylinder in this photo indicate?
56 mL
